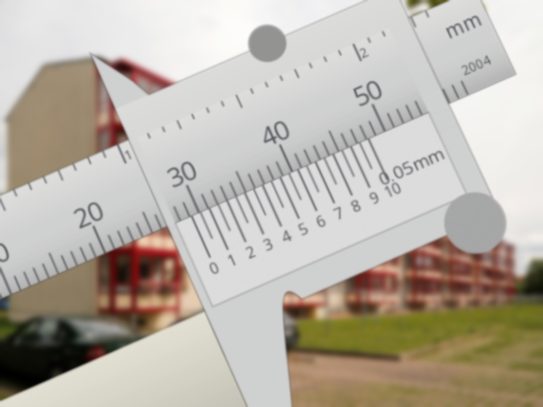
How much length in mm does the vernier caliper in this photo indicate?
29.2 mm
